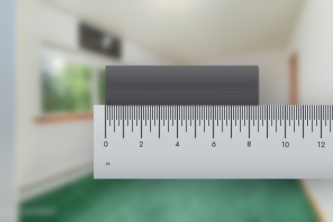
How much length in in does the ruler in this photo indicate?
8.5 in
